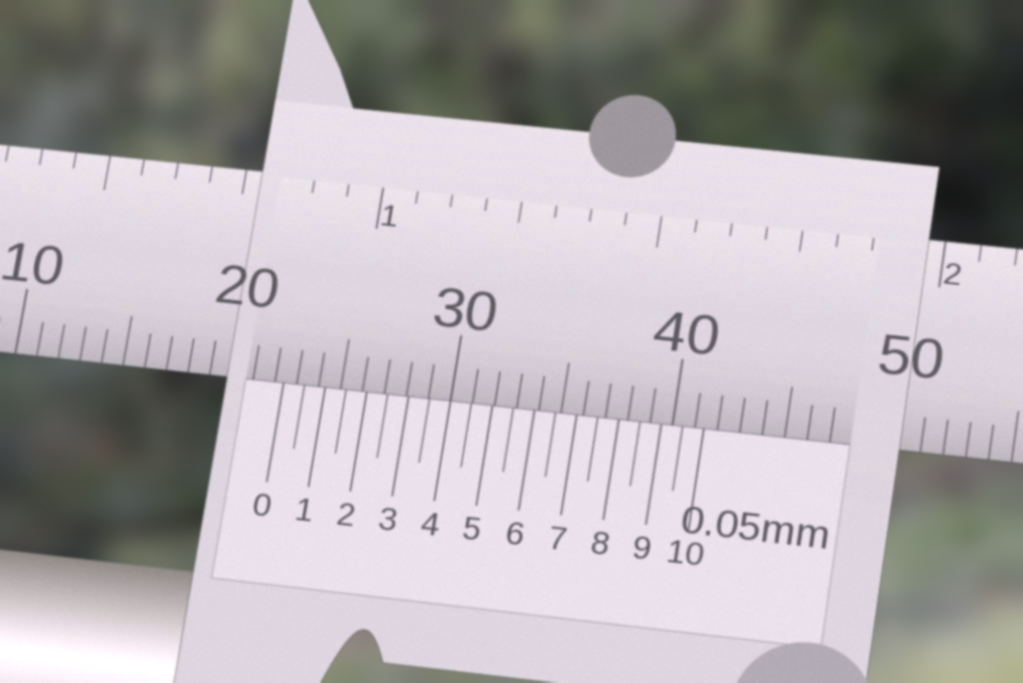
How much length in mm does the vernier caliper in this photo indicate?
22.4 mm
